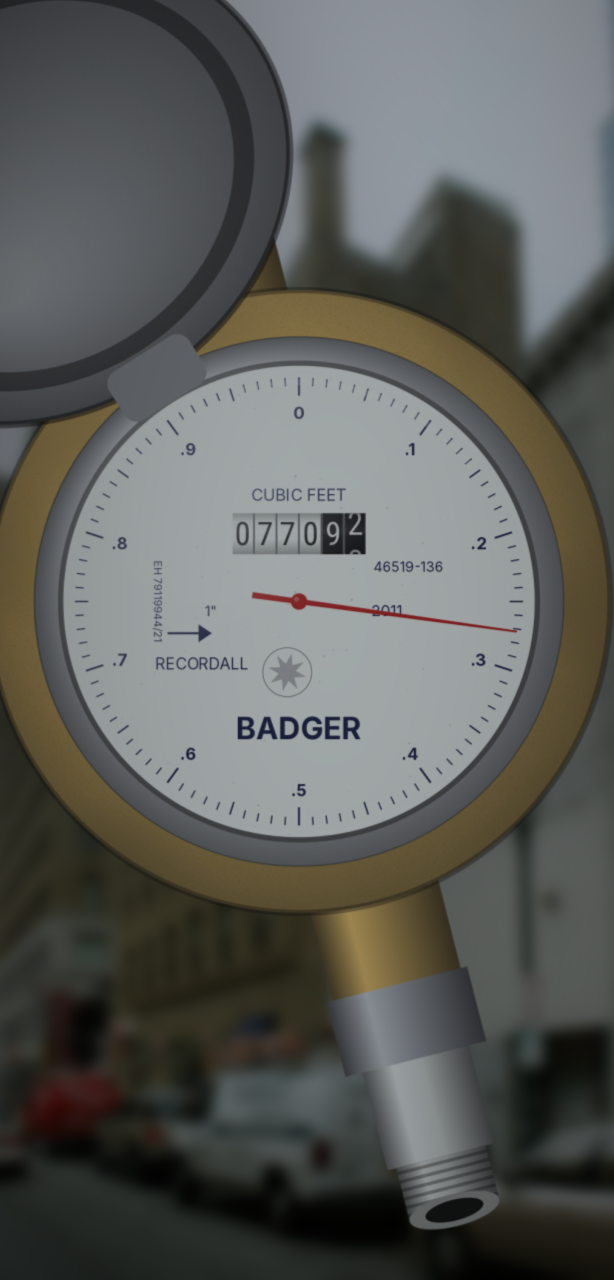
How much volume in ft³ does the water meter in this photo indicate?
77092.27 ft³
